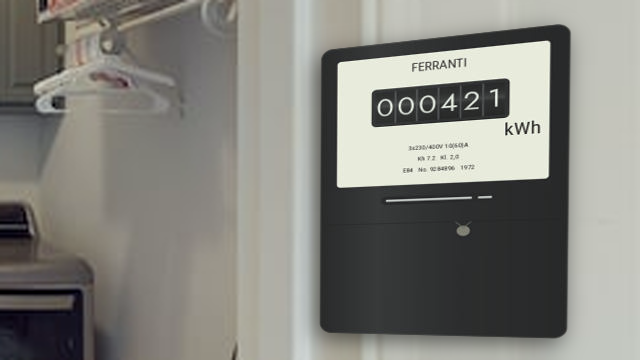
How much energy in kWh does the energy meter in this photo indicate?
421 kWh
